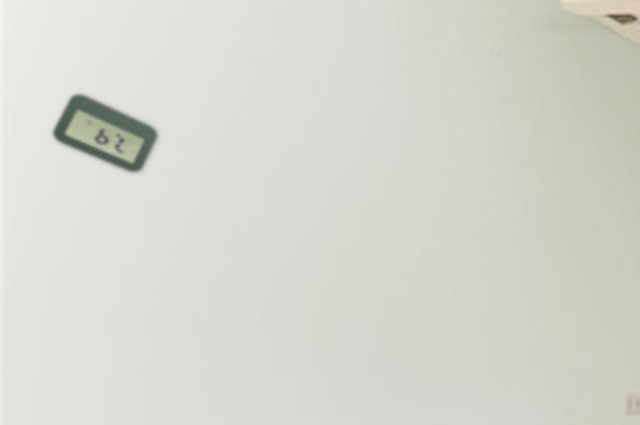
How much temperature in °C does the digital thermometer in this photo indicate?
7.9 °C
